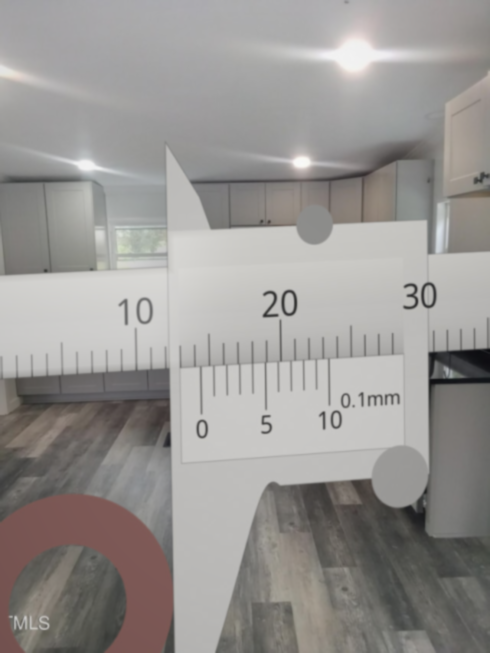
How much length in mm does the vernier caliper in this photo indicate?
14.4 mm
